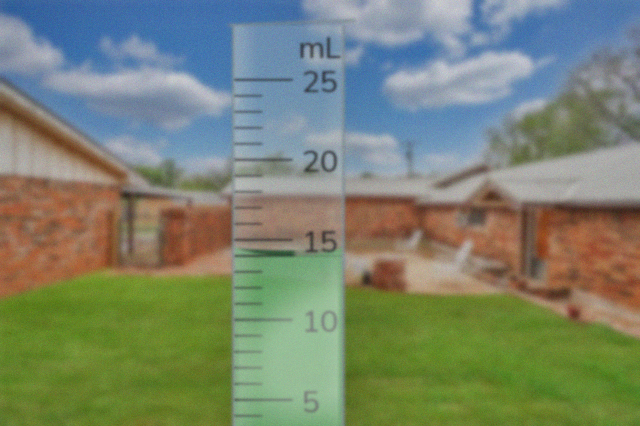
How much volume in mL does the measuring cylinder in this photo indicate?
14 mL
